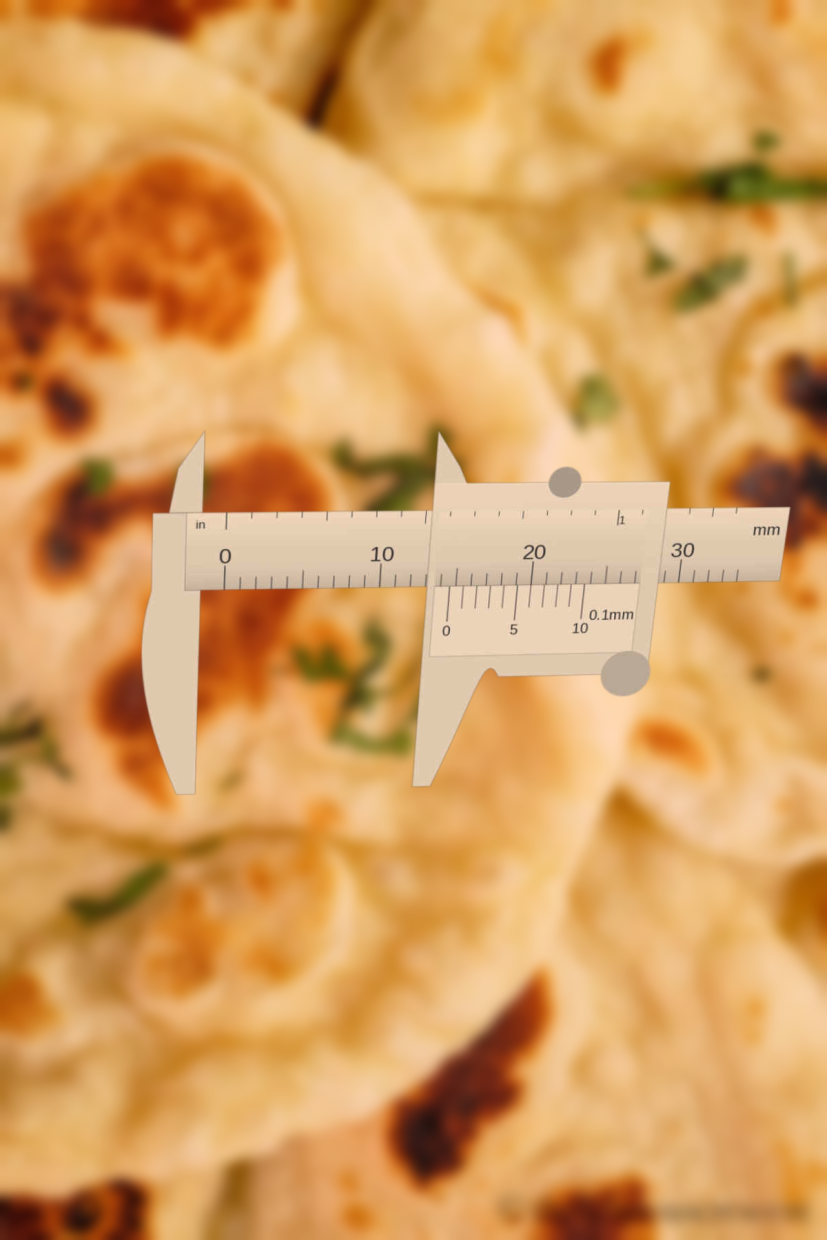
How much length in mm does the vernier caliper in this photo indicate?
14.6 mm
